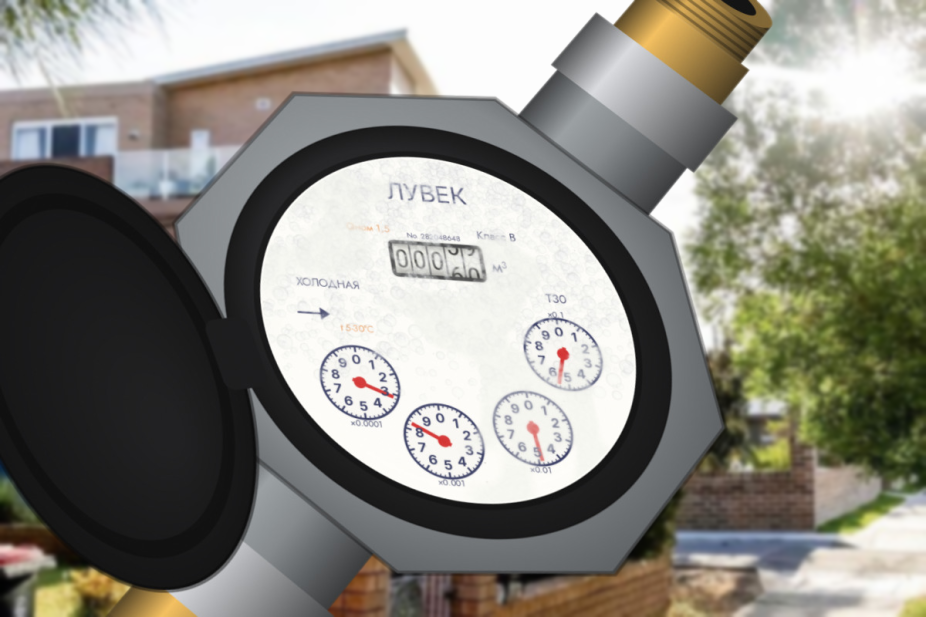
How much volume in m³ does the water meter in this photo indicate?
59.5483 m³
